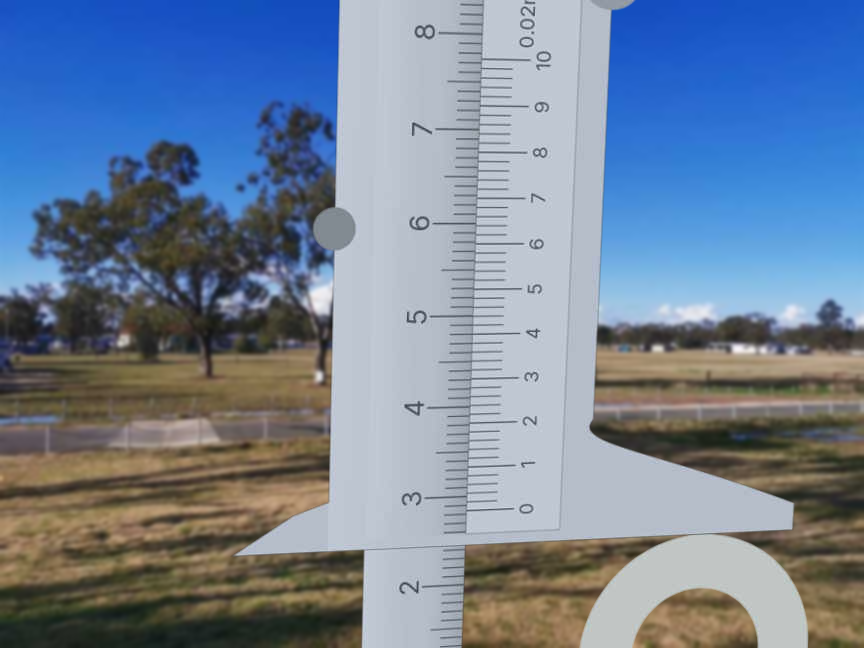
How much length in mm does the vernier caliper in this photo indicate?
28.4 mm
